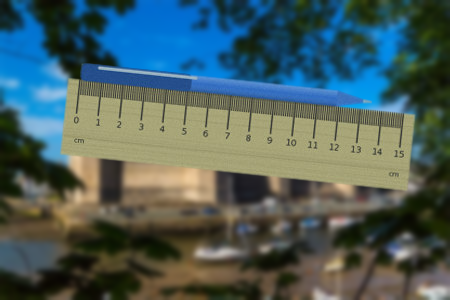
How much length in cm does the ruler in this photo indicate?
13.5 cm
